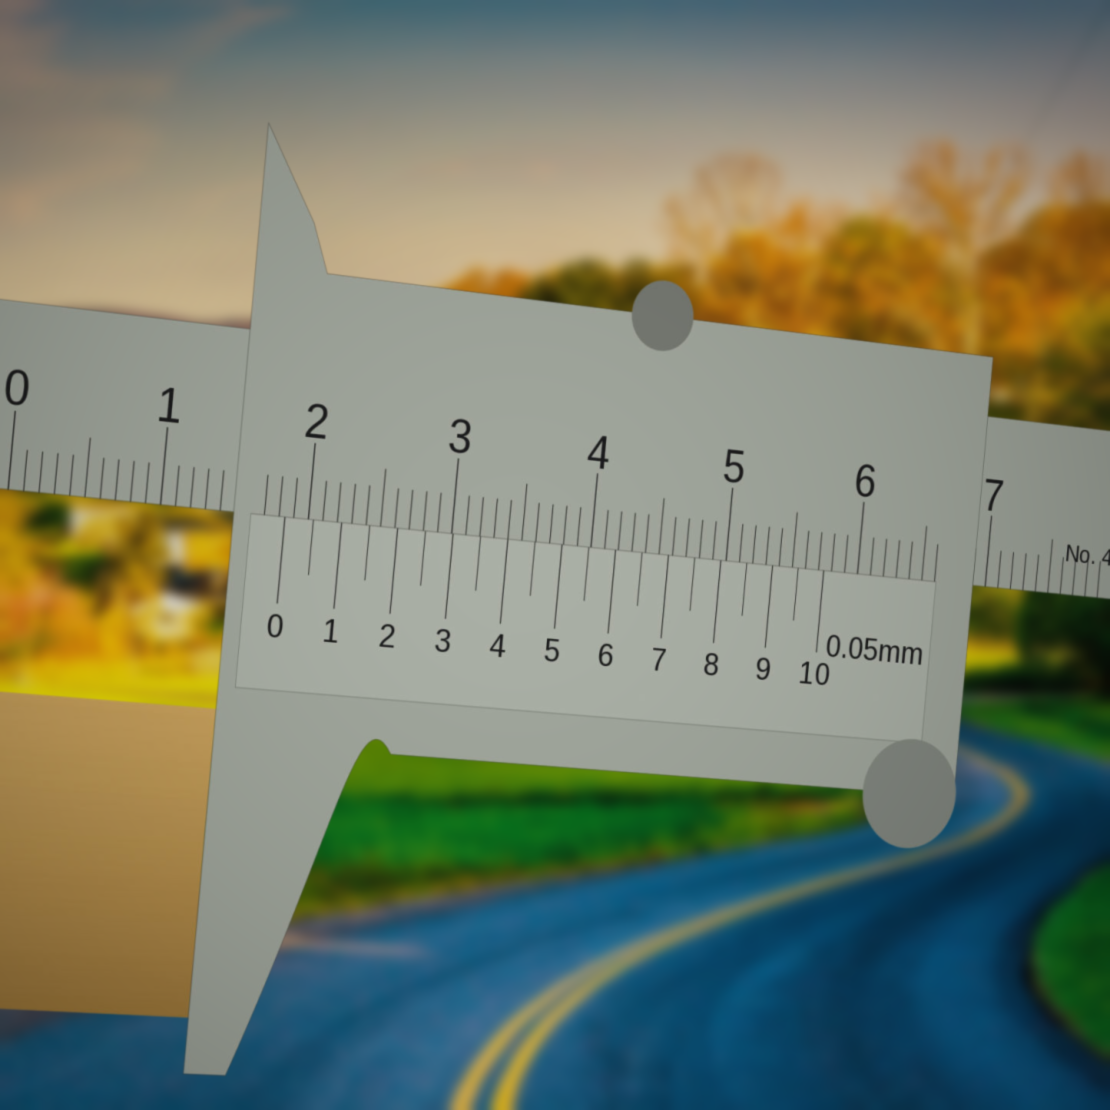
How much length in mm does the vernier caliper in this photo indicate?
18.4 mm
